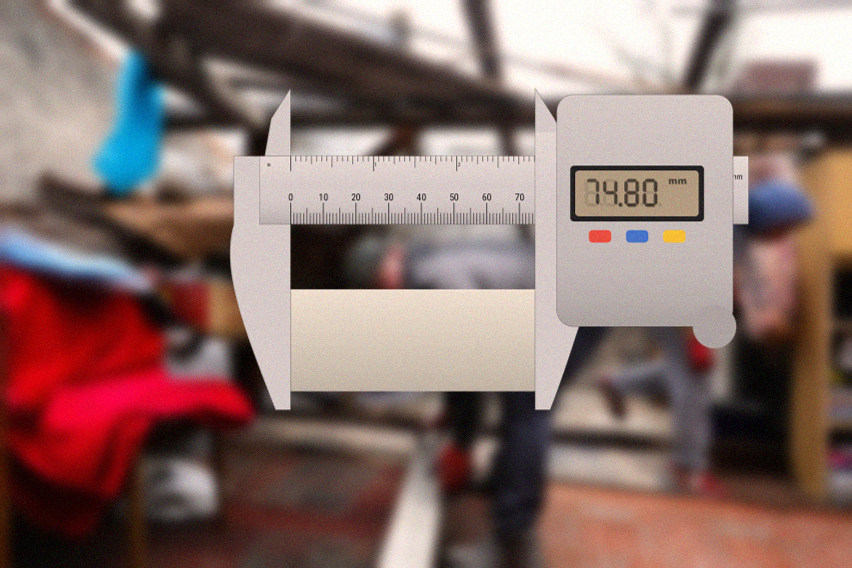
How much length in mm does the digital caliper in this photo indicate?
74.80 mm
